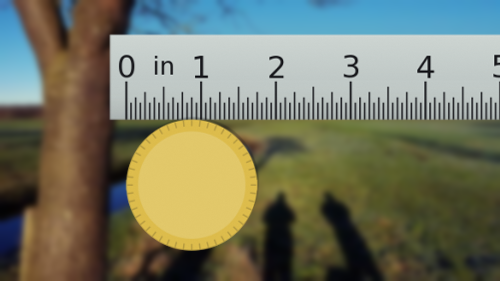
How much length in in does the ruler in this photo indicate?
1.75 in
